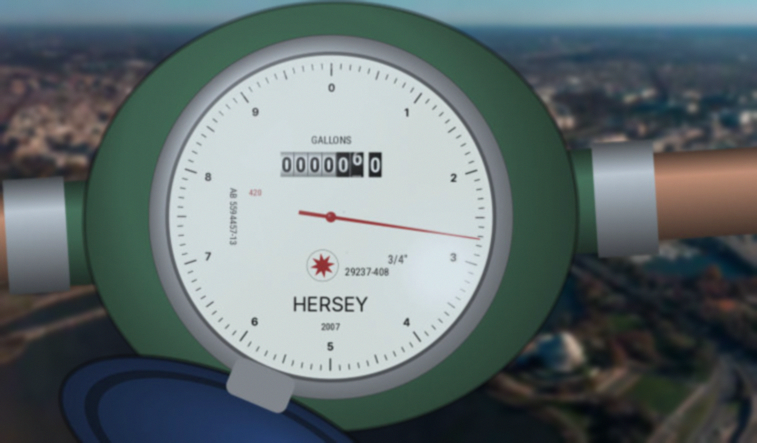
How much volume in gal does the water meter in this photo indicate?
62.7 gal
